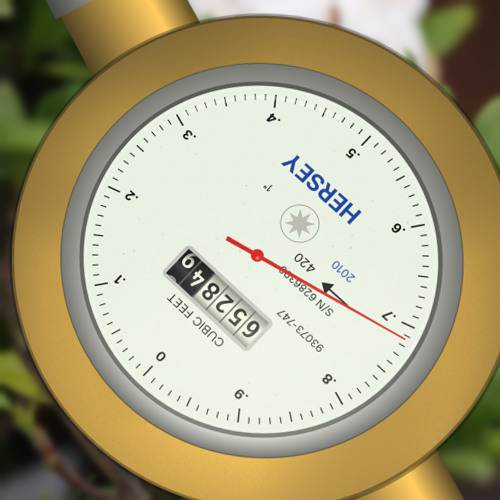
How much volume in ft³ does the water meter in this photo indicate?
652848.71 ft³
